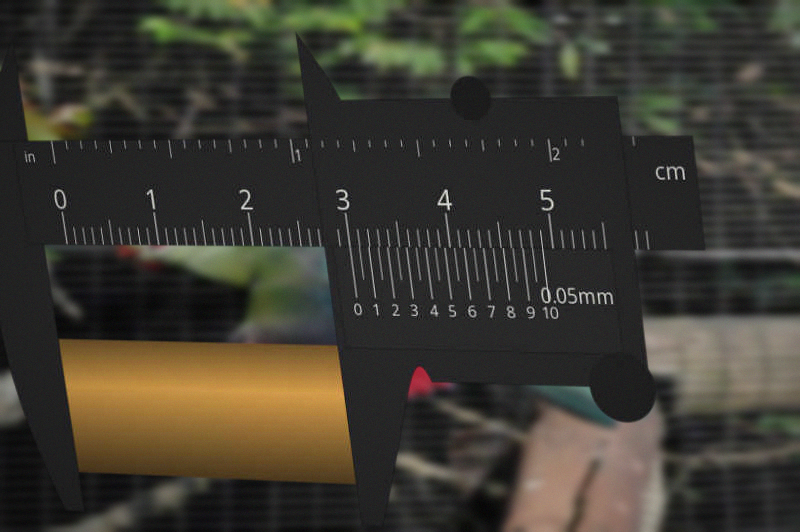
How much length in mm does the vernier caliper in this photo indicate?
30.0 mm
